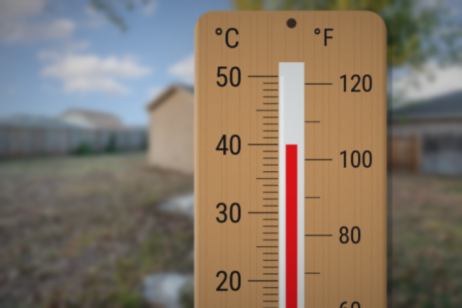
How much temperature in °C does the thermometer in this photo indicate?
40 °C
